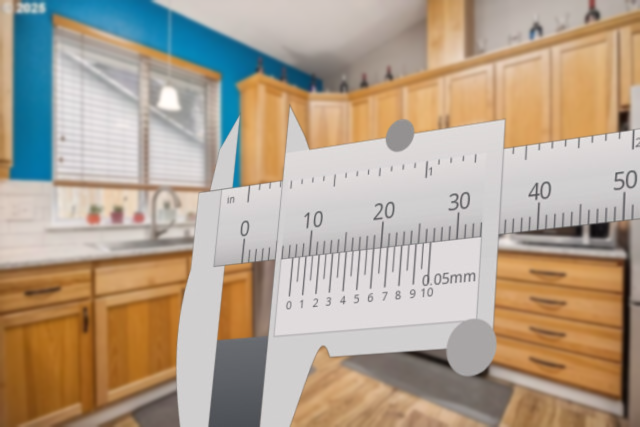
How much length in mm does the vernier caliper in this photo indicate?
7.6 mm
